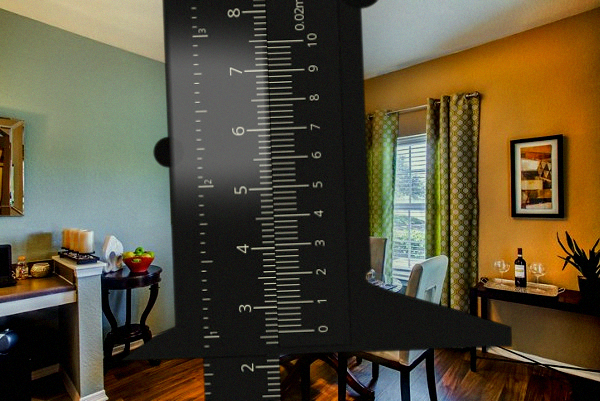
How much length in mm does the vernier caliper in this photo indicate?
25.8 mm
